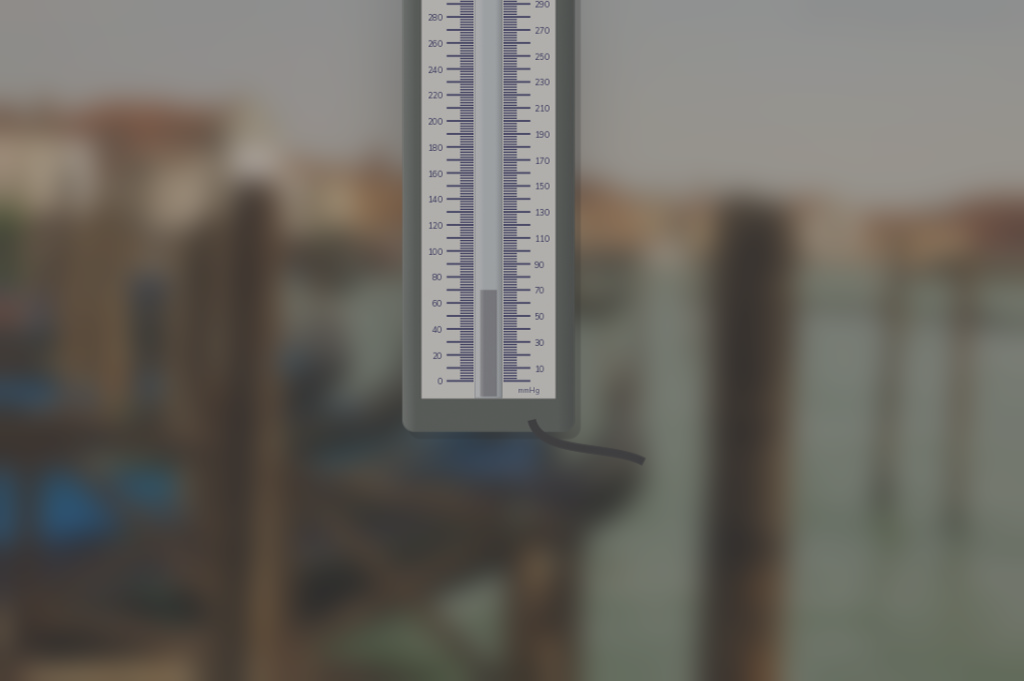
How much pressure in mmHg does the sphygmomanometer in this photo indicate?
70 mmHg
